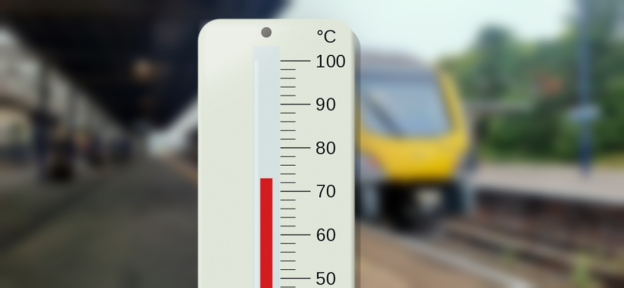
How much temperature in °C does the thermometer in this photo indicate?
73 °C
